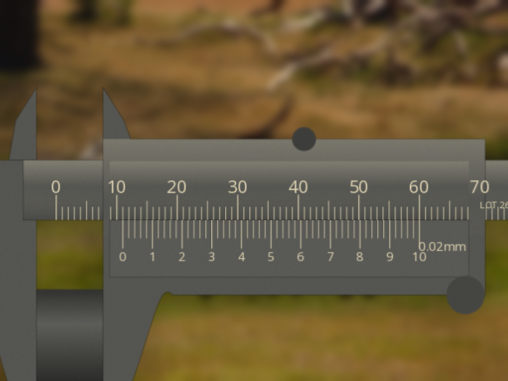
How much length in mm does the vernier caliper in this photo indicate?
11.0 mm
